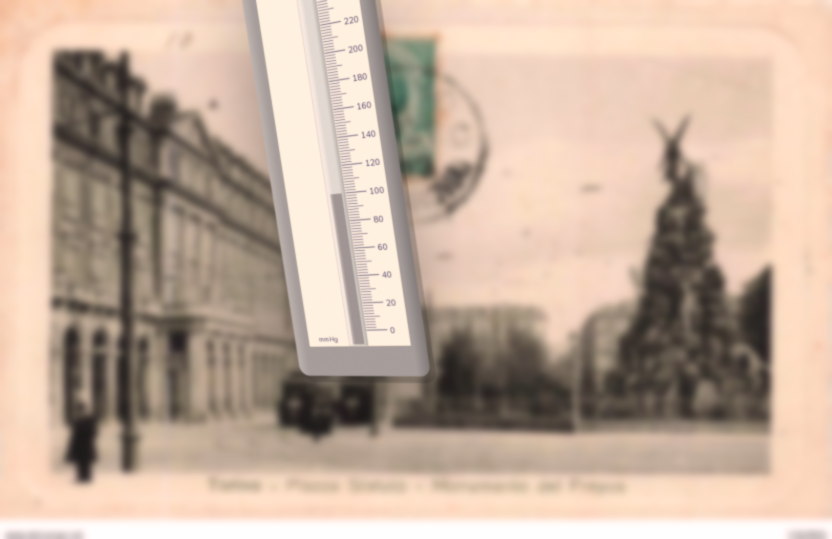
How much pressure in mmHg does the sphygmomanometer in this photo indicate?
100 mmHg
